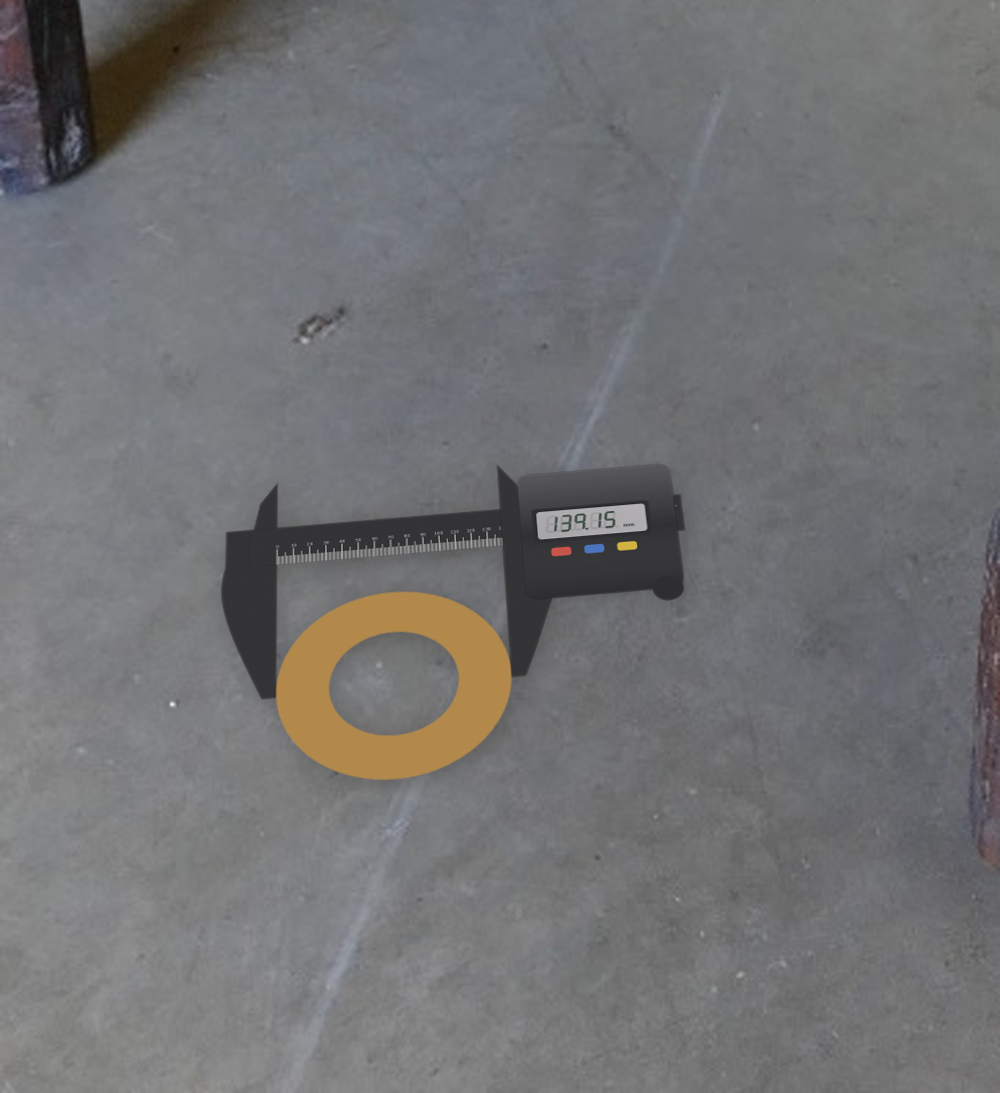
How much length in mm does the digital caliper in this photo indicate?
139.15 mm
